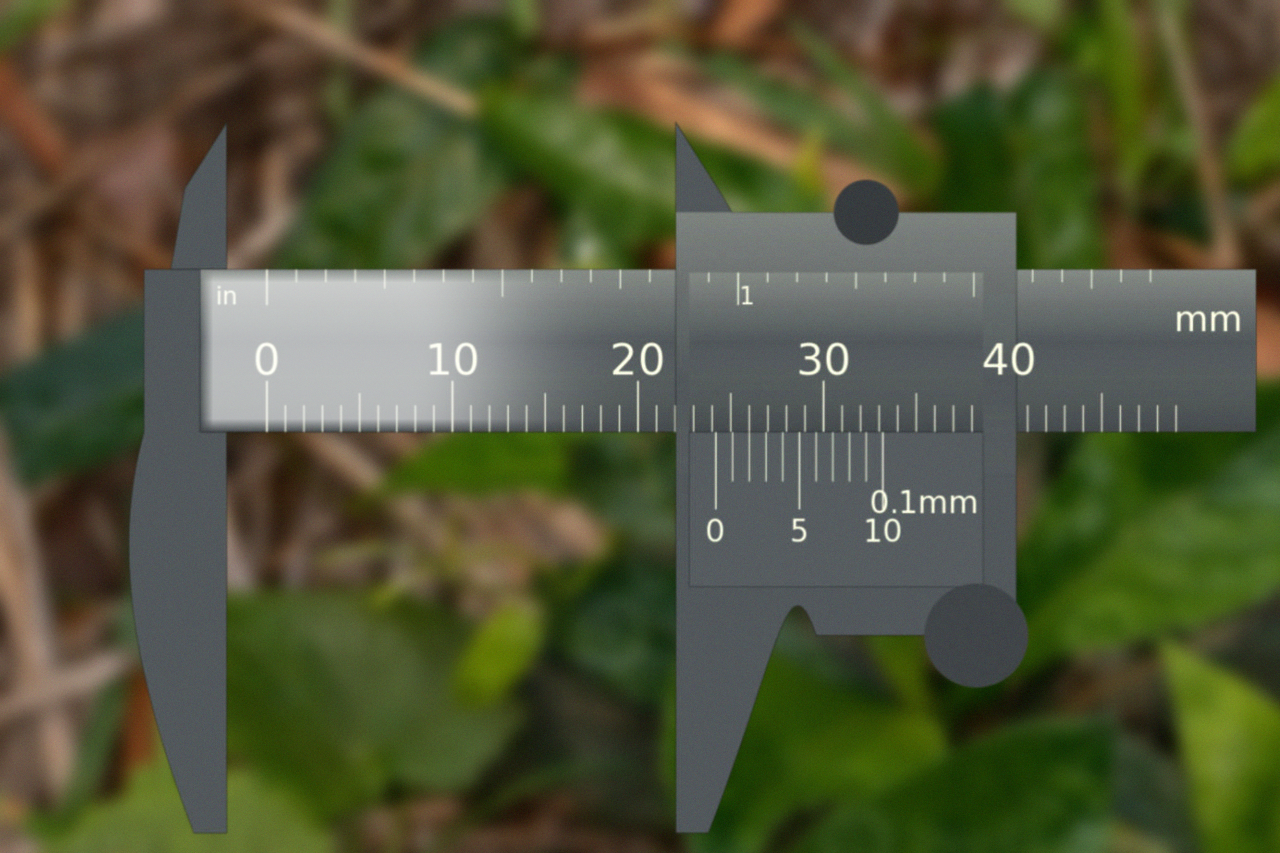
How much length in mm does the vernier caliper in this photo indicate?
24.2 mm
